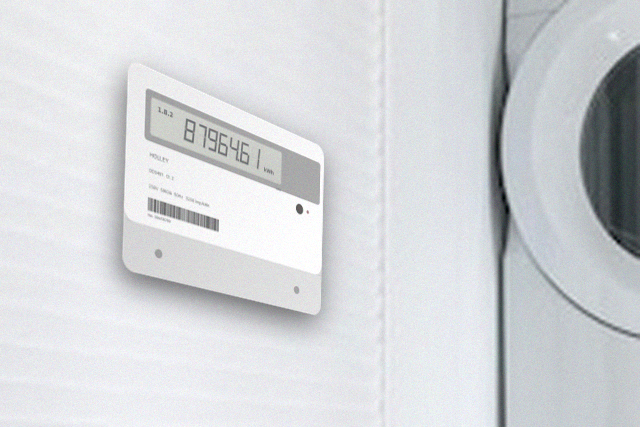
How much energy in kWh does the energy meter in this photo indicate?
87964.61 kWh
